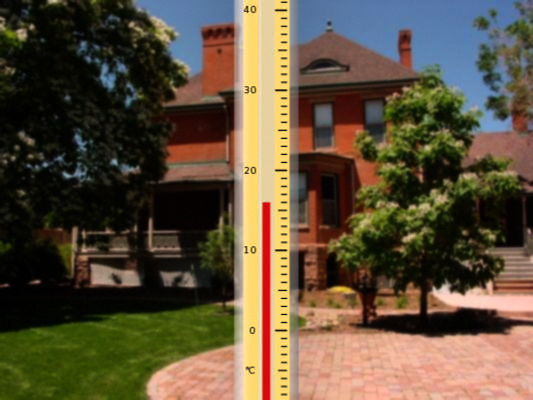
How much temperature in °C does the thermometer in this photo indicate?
16 °C
